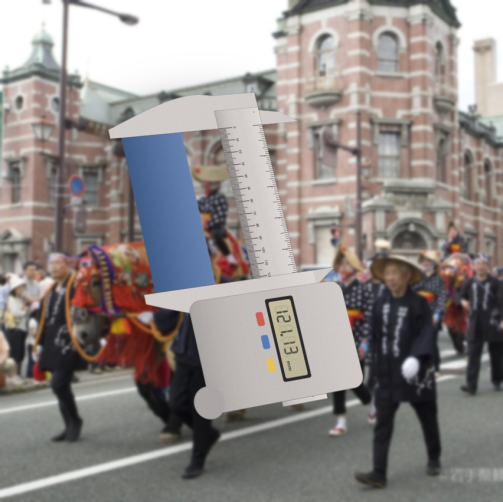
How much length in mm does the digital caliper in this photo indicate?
121.13 mm
